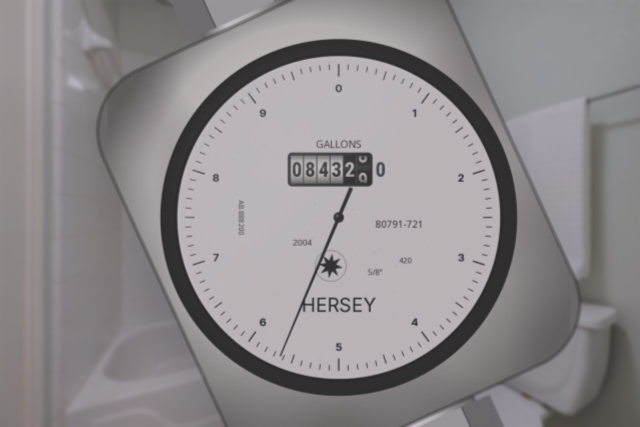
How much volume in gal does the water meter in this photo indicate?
843285.6 gal
